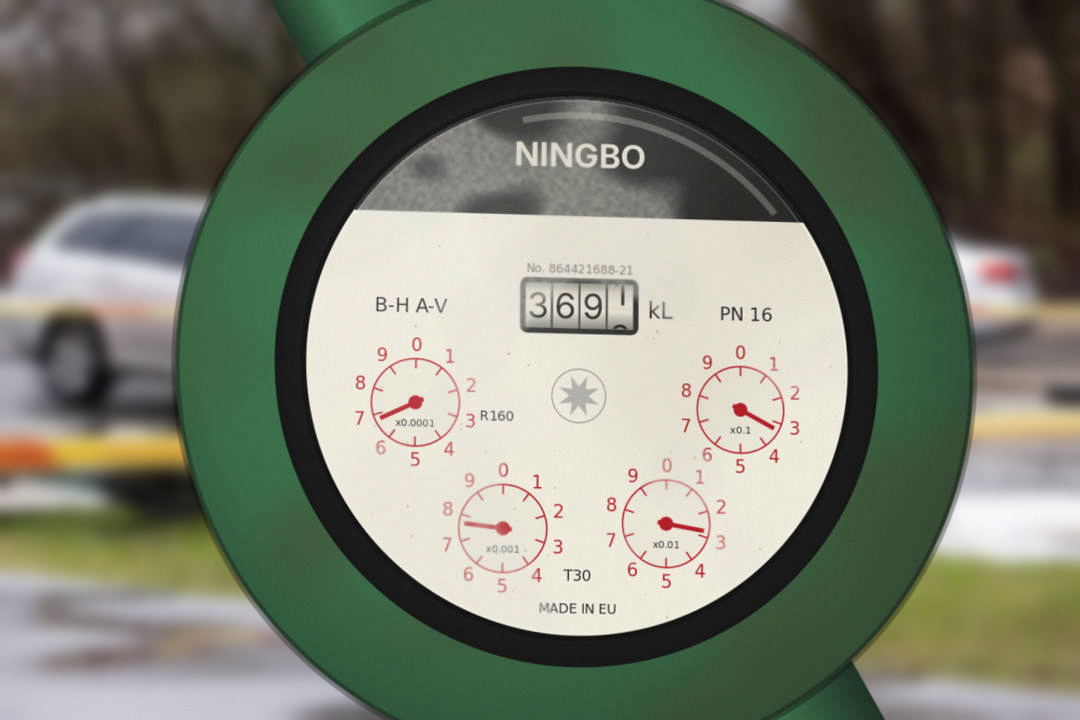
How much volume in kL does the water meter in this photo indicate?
3691.3276 kL
